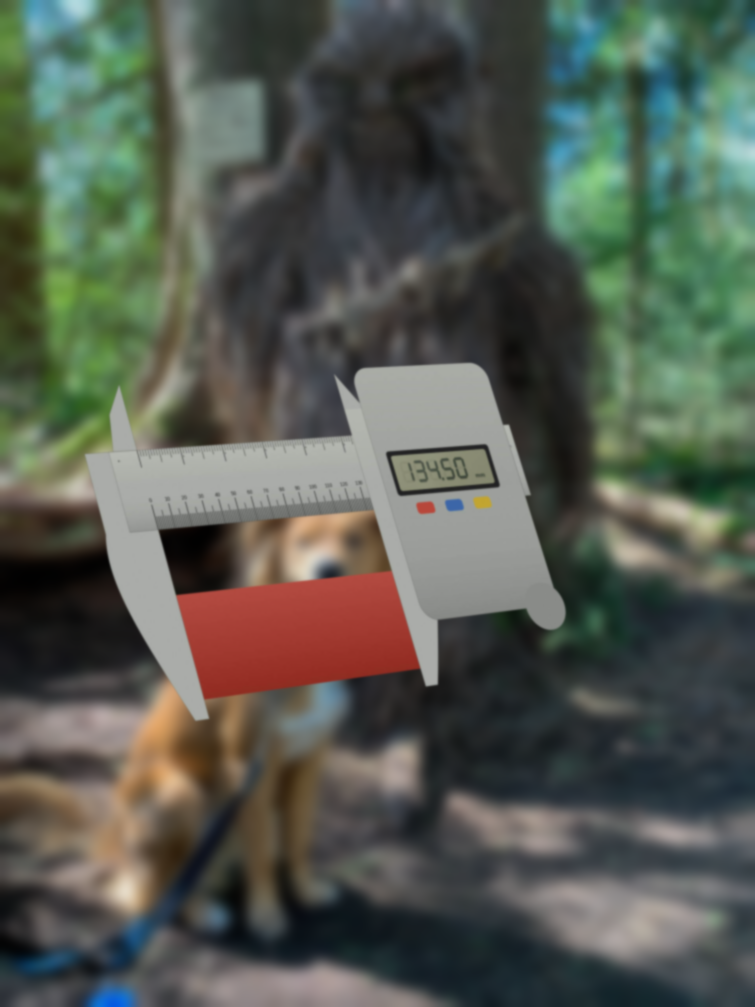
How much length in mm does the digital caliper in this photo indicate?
134.50 mm
